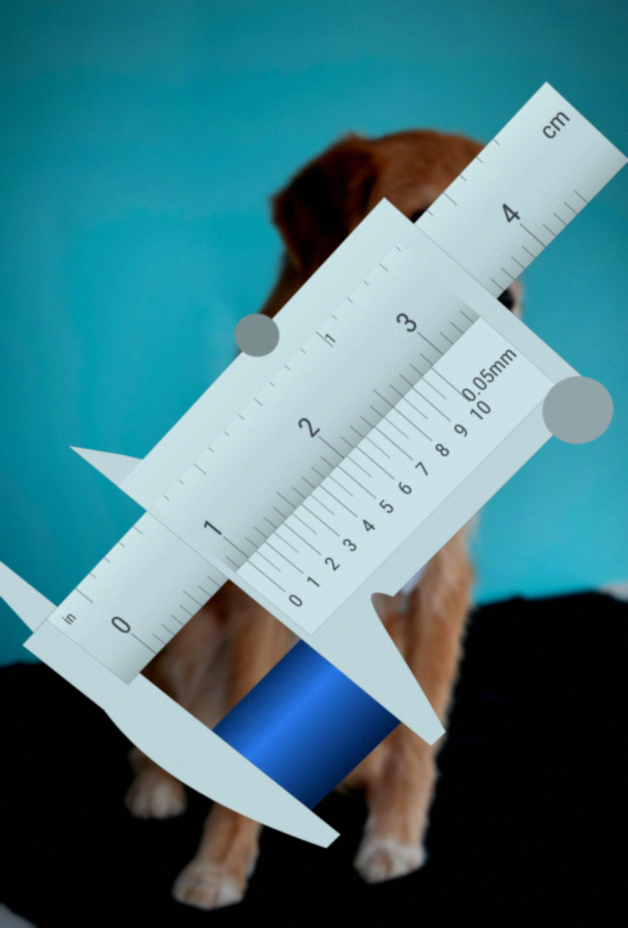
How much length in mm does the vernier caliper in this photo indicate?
9.8 mm
